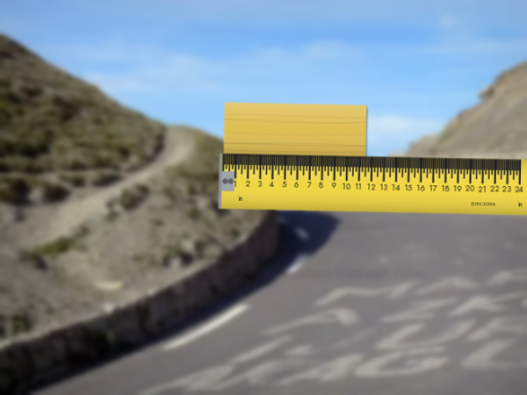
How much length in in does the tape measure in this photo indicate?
11.5 in
